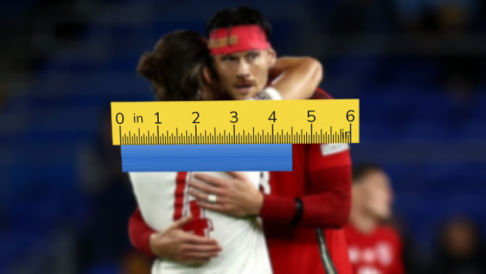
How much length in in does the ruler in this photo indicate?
4.5 in
